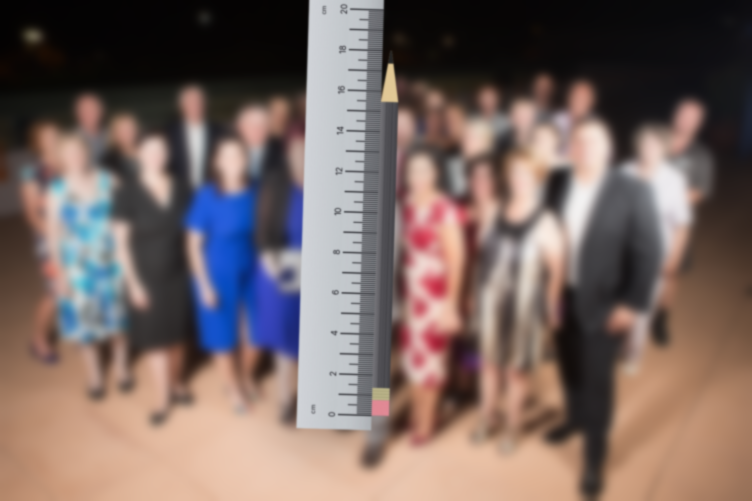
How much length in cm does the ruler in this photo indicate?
18 cm
